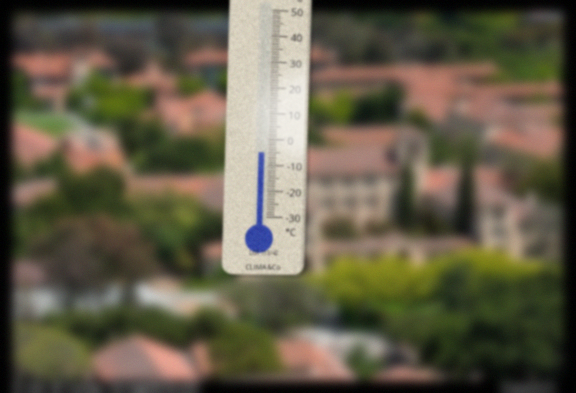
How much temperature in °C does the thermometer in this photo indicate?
-5 °C
